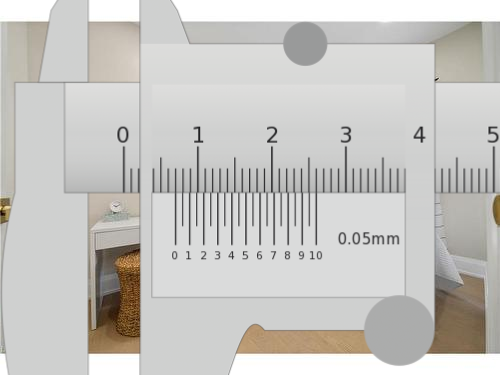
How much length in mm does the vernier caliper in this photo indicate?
7.0 mm
